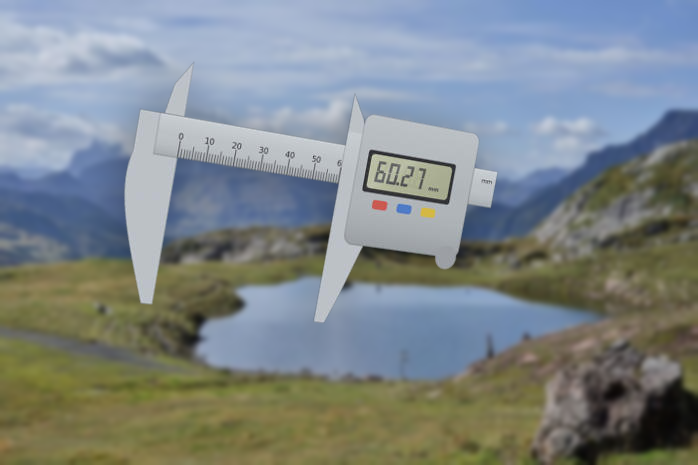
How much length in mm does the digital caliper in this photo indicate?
60.27 mm
